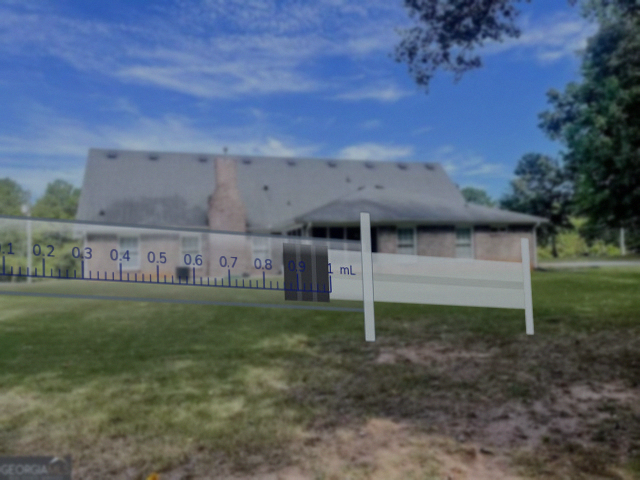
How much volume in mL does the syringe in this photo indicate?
0.86 mL
